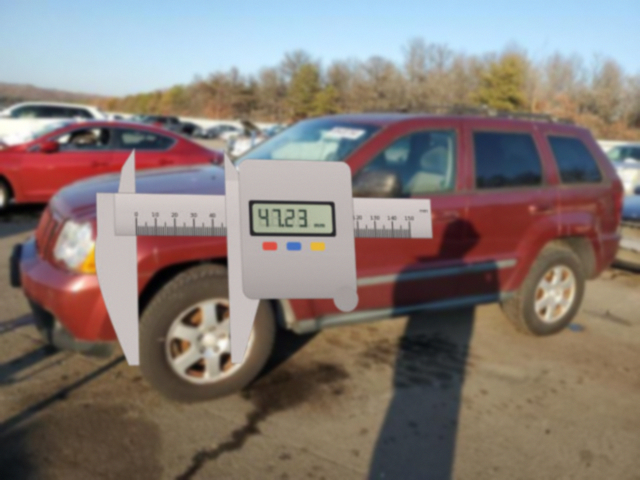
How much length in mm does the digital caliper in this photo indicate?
47.23 mm
